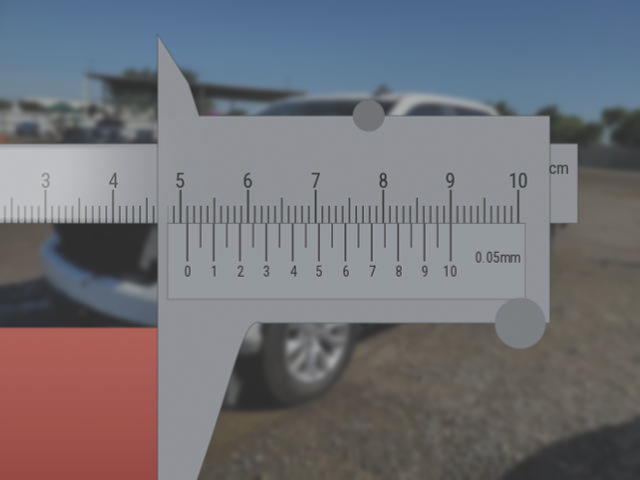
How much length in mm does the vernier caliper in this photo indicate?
51.0 mm
